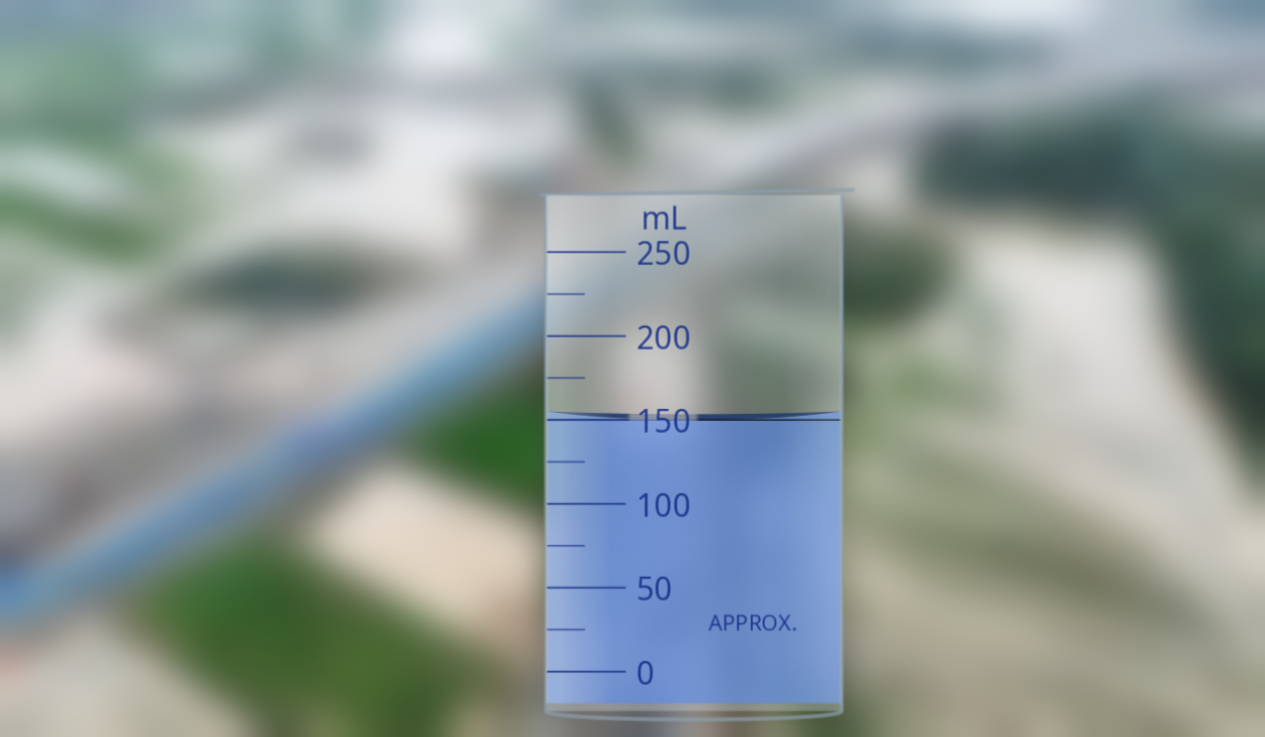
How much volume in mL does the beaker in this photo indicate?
150 mL
